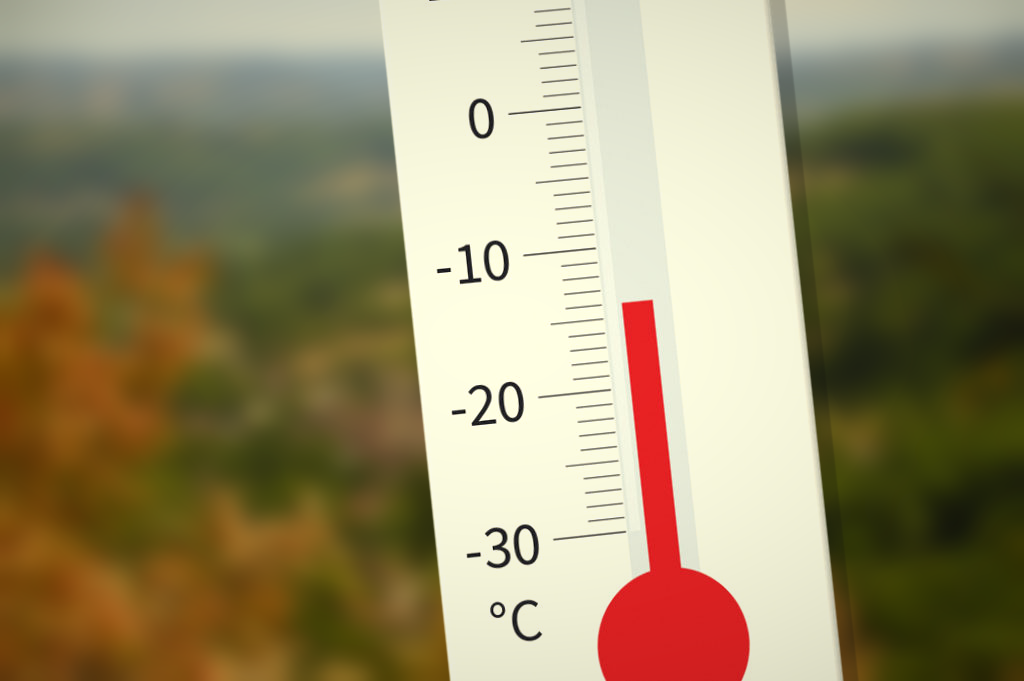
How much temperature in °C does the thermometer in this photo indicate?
-14 °C
